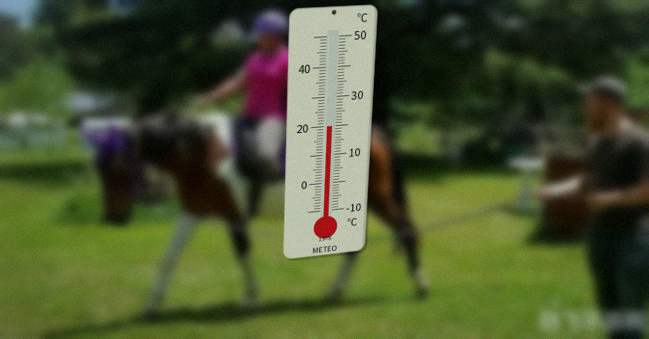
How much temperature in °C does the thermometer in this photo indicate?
20 °C
